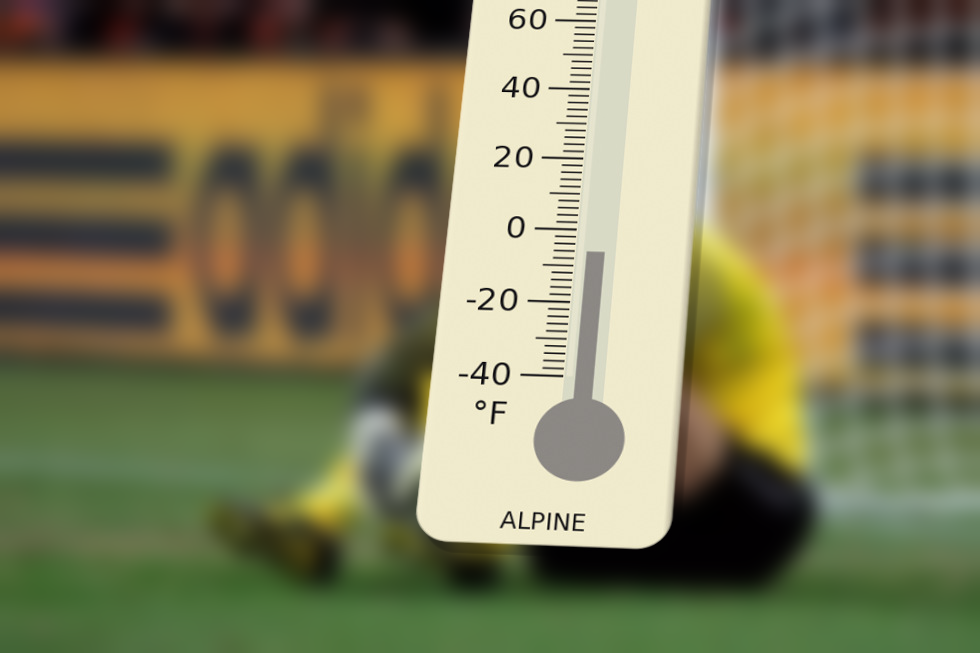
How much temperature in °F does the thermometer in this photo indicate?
-6 °F
